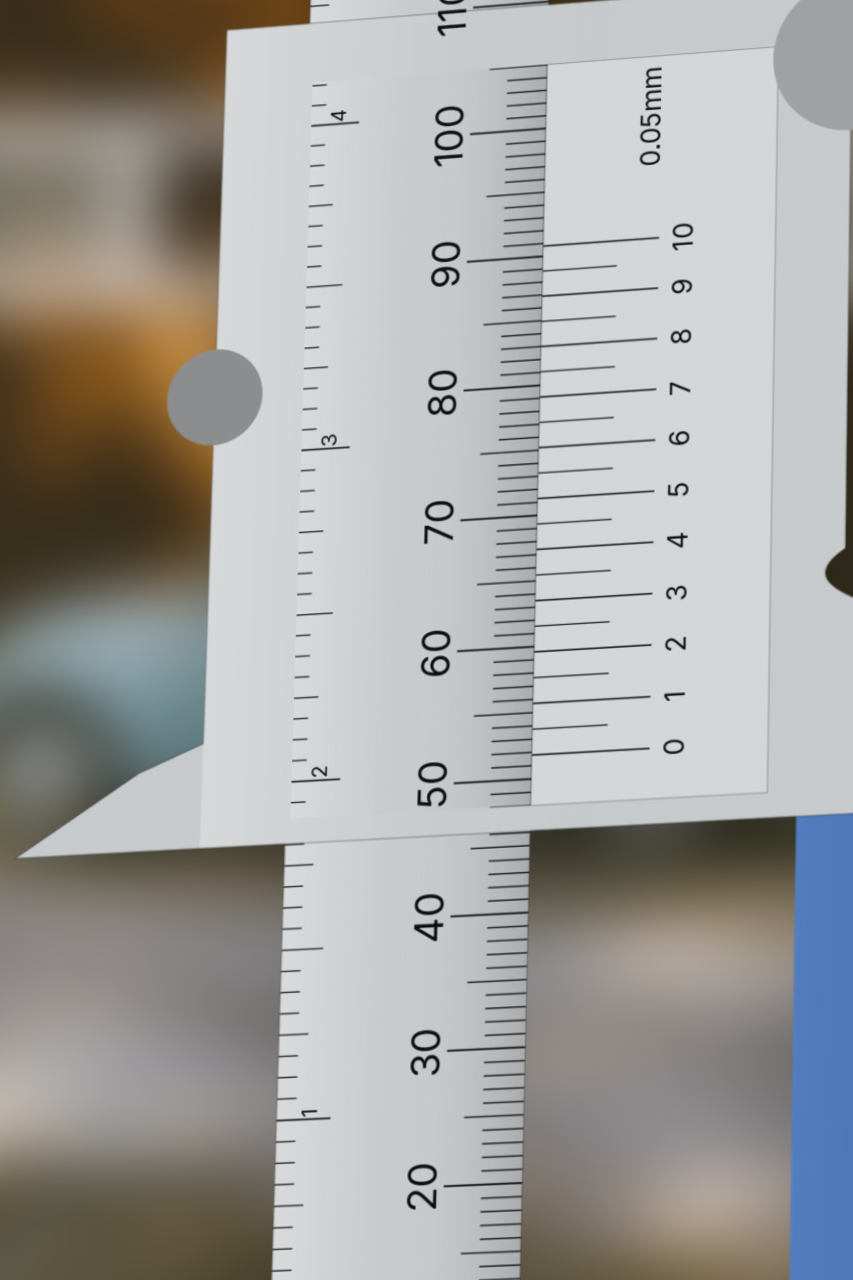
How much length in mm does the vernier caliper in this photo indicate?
51.8 mm
